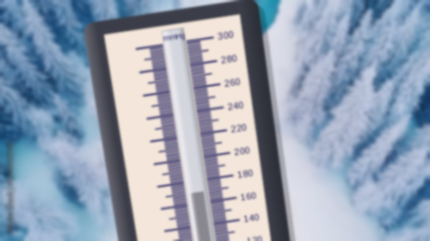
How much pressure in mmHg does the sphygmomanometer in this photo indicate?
170 mmHg
